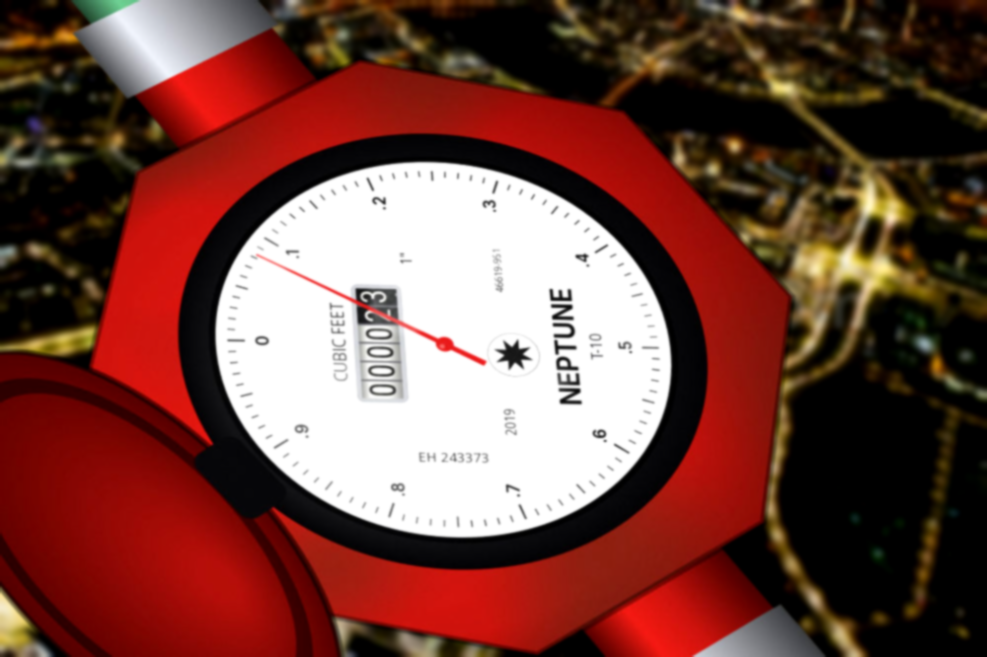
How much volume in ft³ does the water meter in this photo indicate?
23.08 ft³
